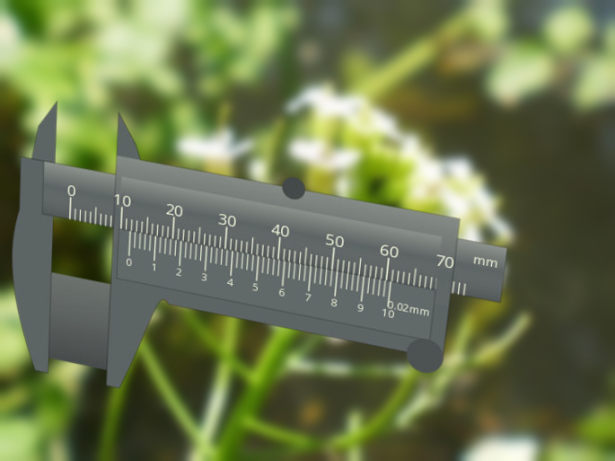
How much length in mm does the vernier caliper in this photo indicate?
11.8 mm
